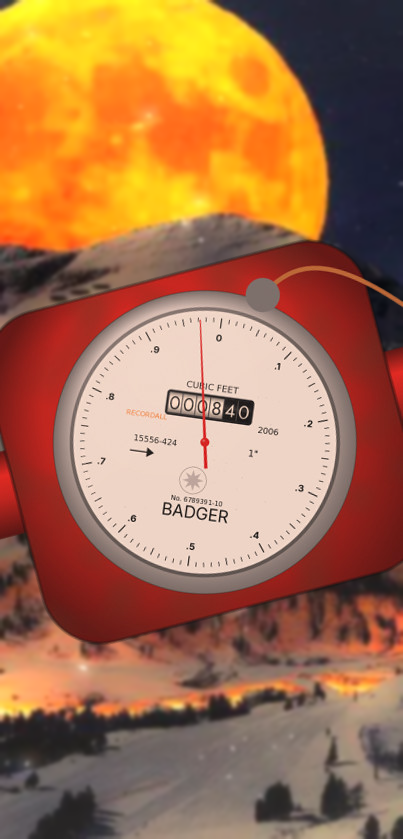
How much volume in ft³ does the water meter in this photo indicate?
839.97 ft³
